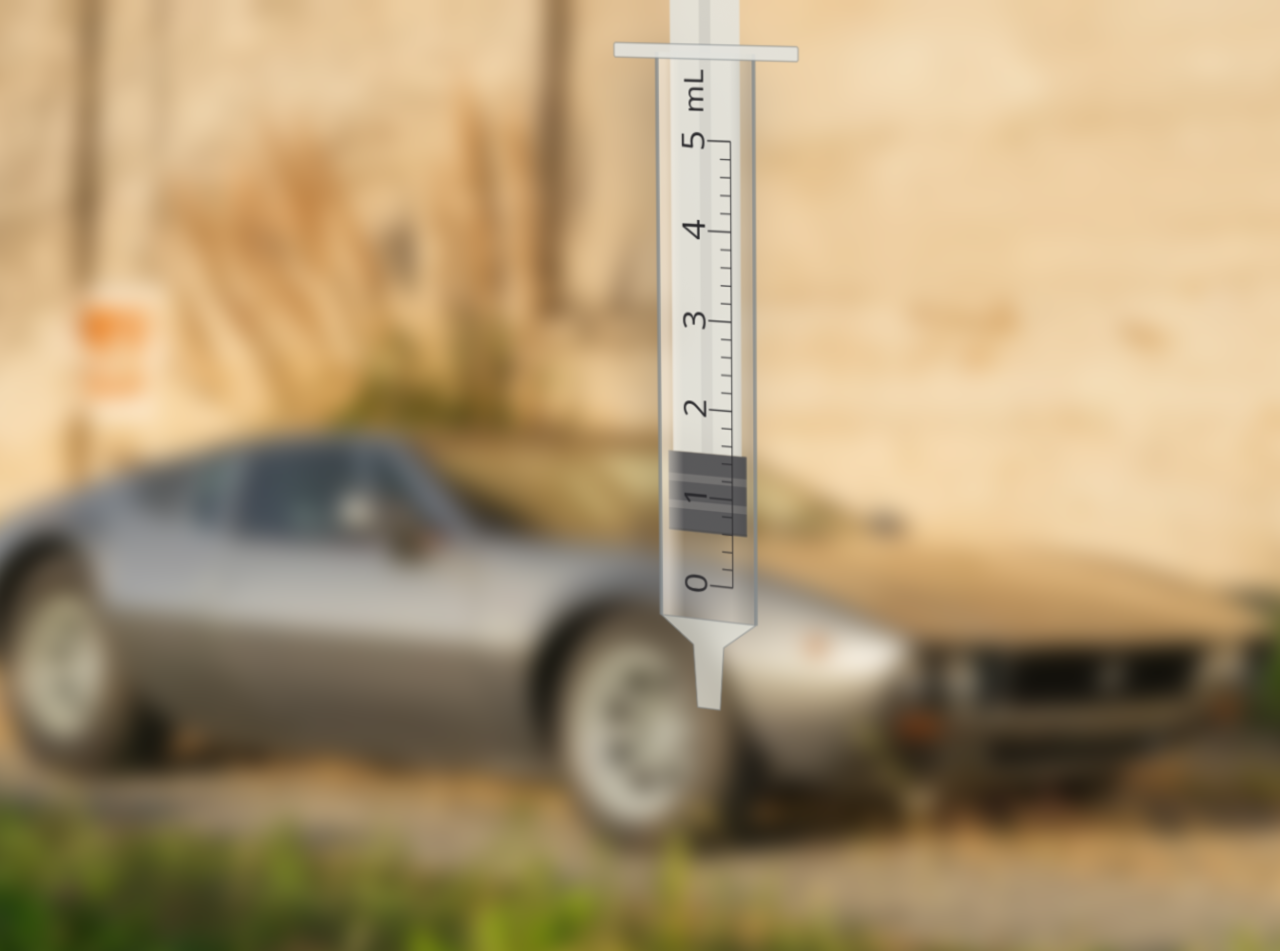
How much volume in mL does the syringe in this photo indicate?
0.6 mL
